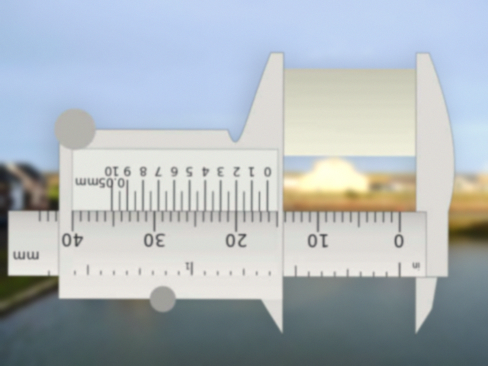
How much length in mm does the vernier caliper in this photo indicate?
16.2 mm
